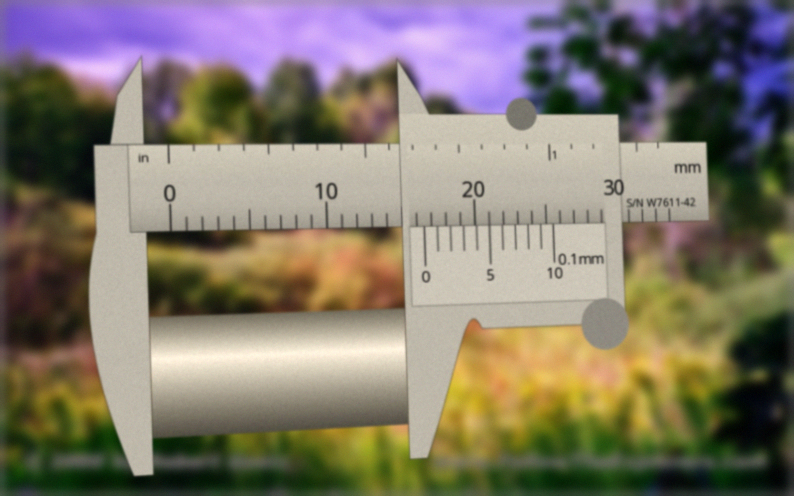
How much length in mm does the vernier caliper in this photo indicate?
16.5 mm
